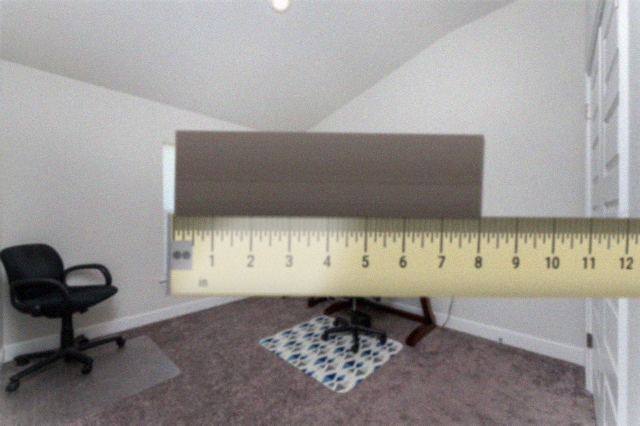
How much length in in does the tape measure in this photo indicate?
8 in
